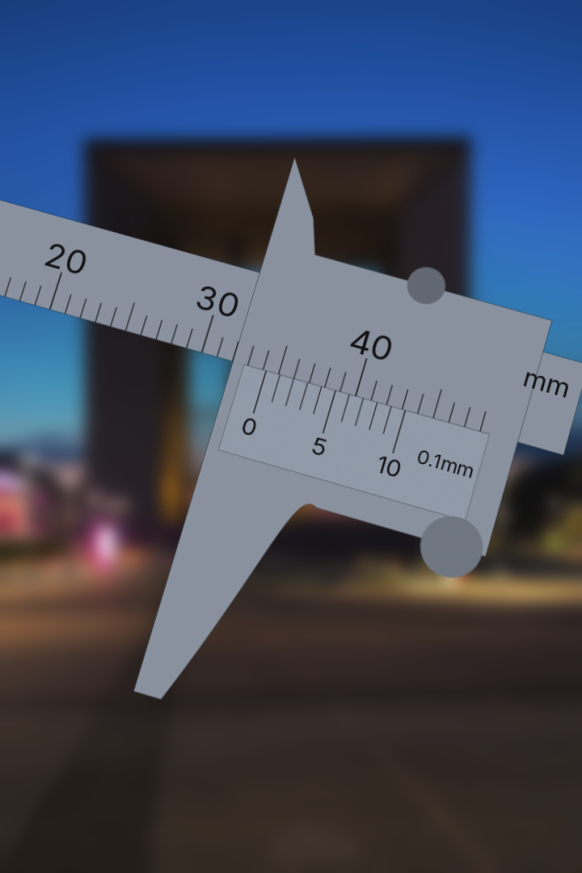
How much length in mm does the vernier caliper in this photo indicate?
34.2 mm
